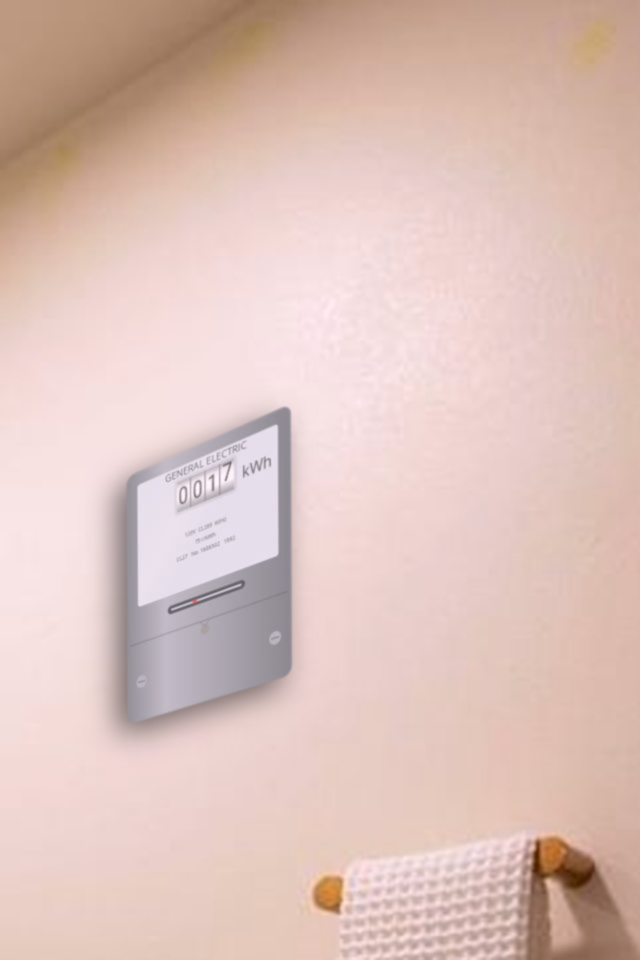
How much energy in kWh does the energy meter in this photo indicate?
17 kWh
